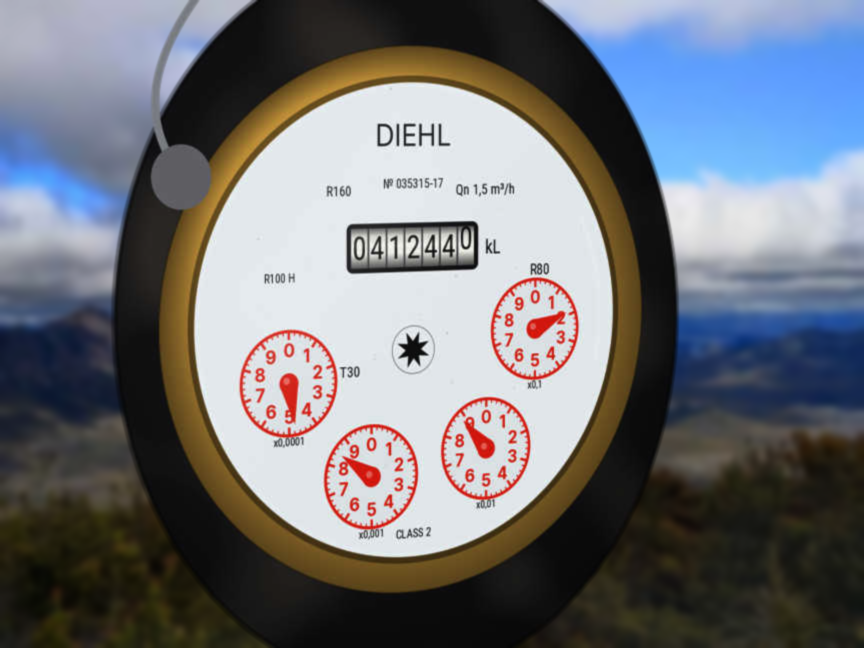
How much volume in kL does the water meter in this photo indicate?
412440.1884 kL
